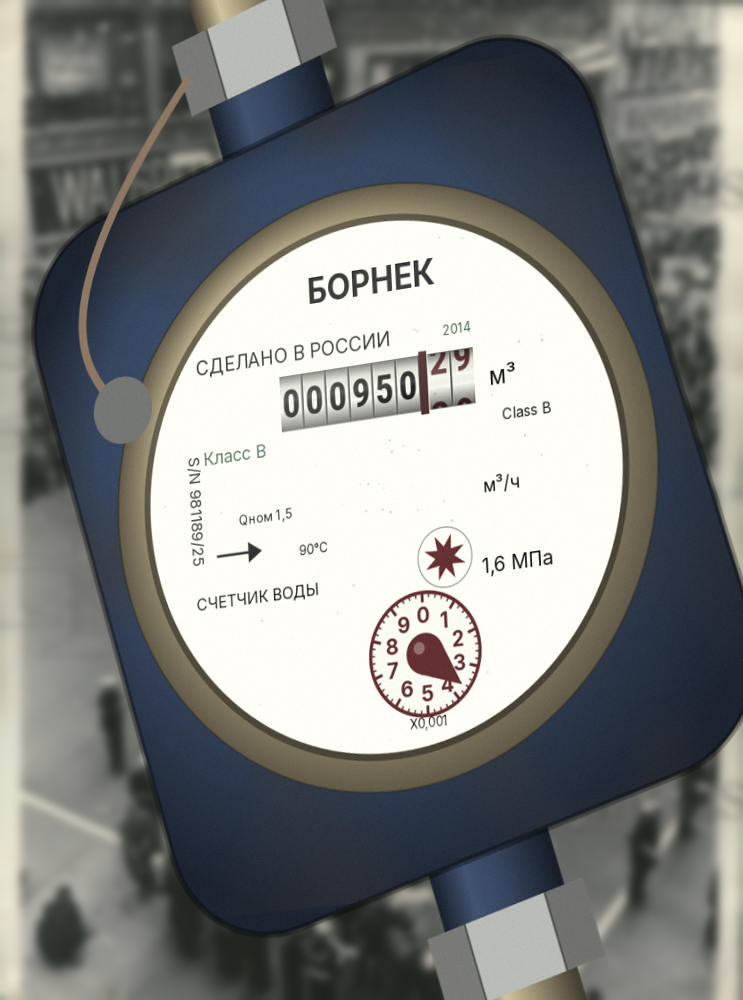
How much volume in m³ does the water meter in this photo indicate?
950.293 m³
